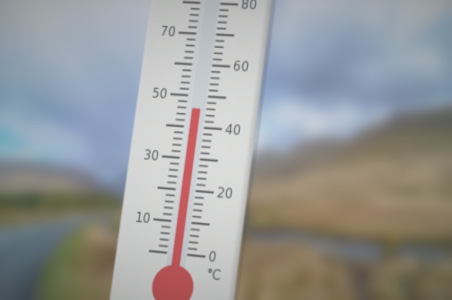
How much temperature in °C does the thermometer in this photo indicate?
46 °C
